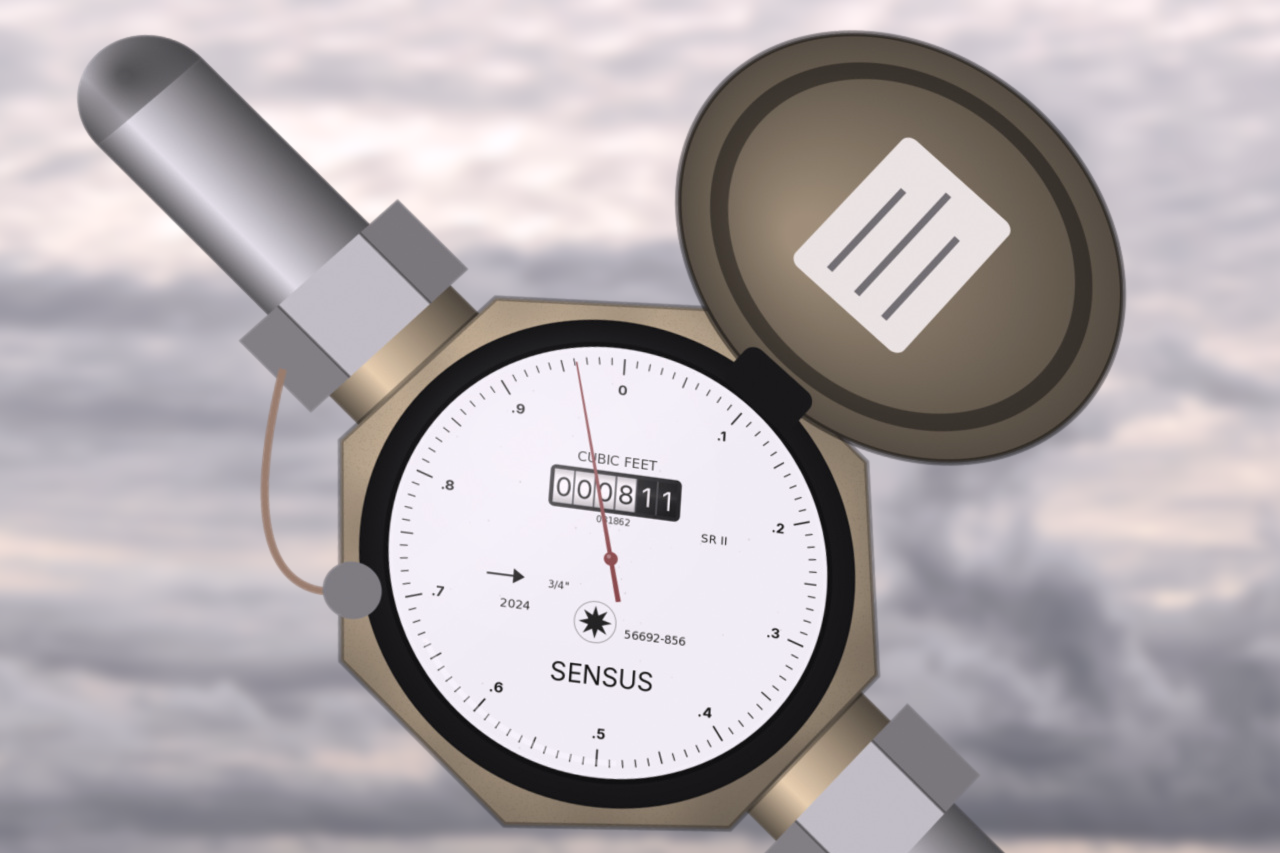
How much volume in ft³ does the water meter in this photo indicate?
810.96 ft³
